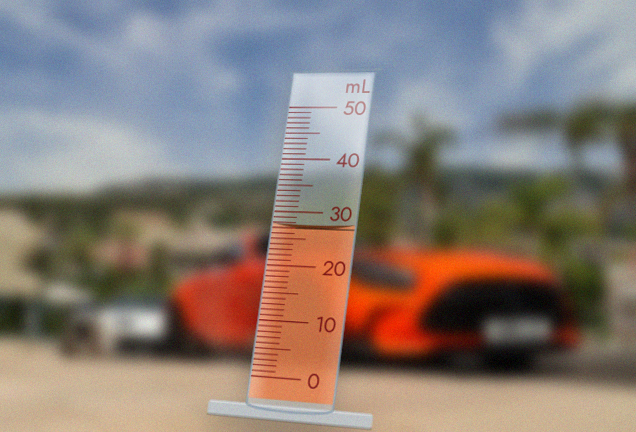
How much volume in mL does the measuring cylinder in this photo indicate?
27 mL
